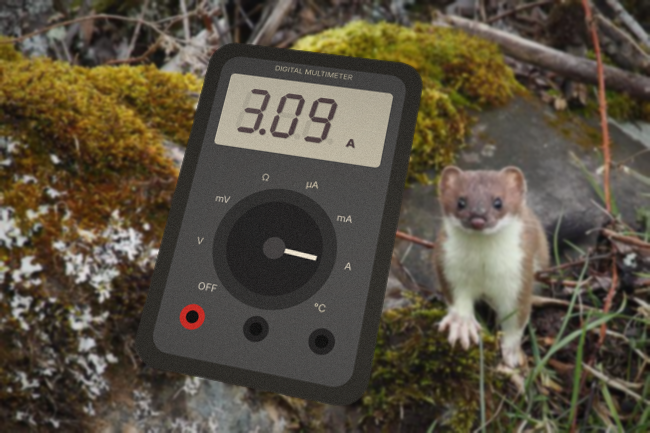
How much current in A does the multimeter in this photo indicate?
3.09 A
